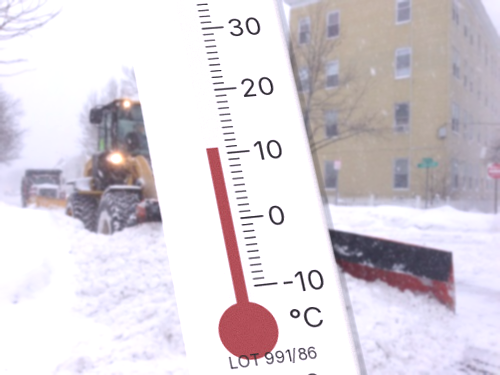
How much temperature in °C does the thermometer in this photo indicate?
11 °C
